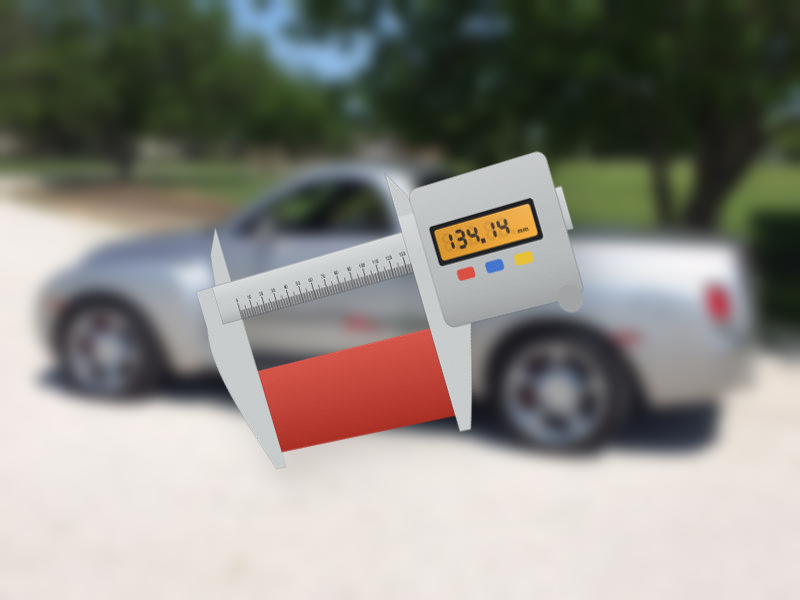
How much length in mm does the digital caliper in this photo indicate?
134.14 mm
